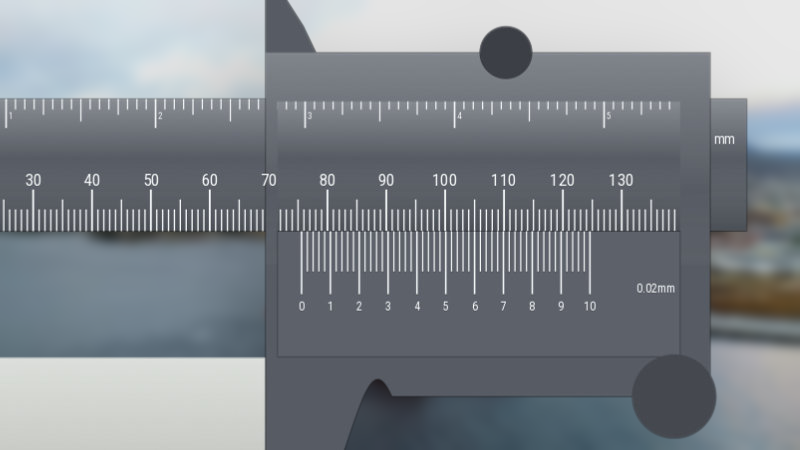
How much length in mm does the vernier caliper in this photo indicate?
75.6 mm
